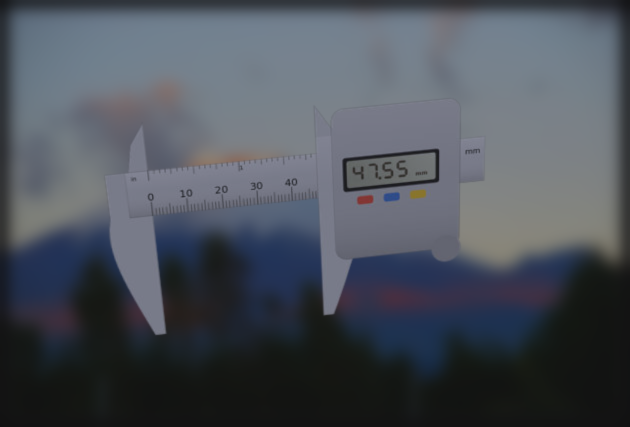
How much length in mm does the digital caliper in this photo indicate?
47.55 mm
